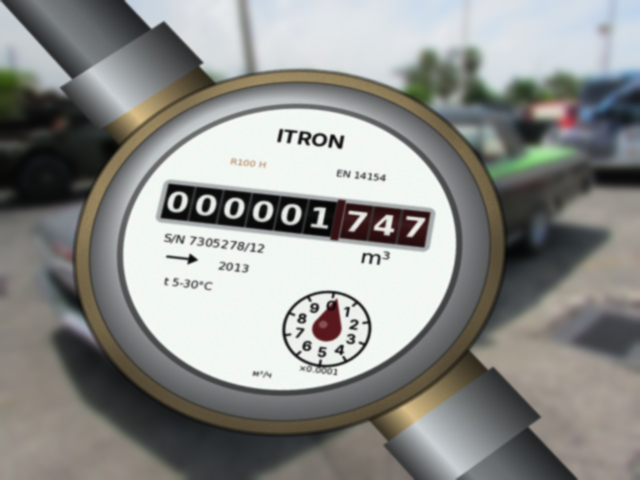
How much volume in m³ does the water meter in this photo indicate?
1.7470 m³
